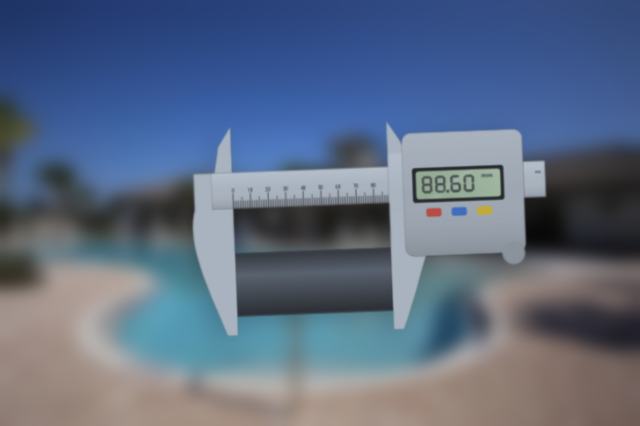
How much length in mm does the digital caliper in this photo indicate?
88.60 mm
